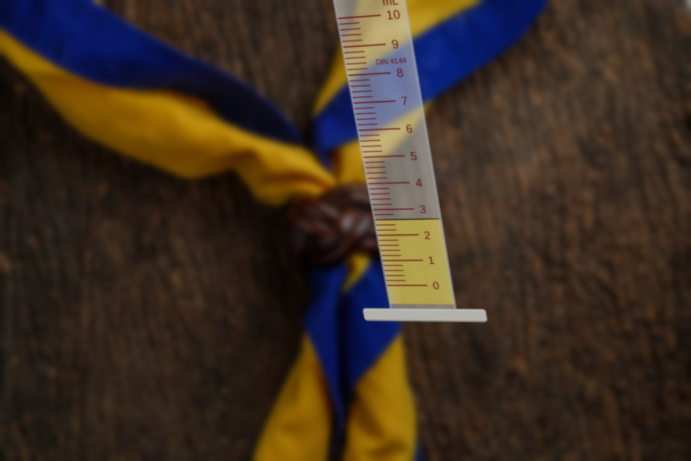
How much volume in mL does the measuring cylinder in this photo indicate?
2.6 mL
